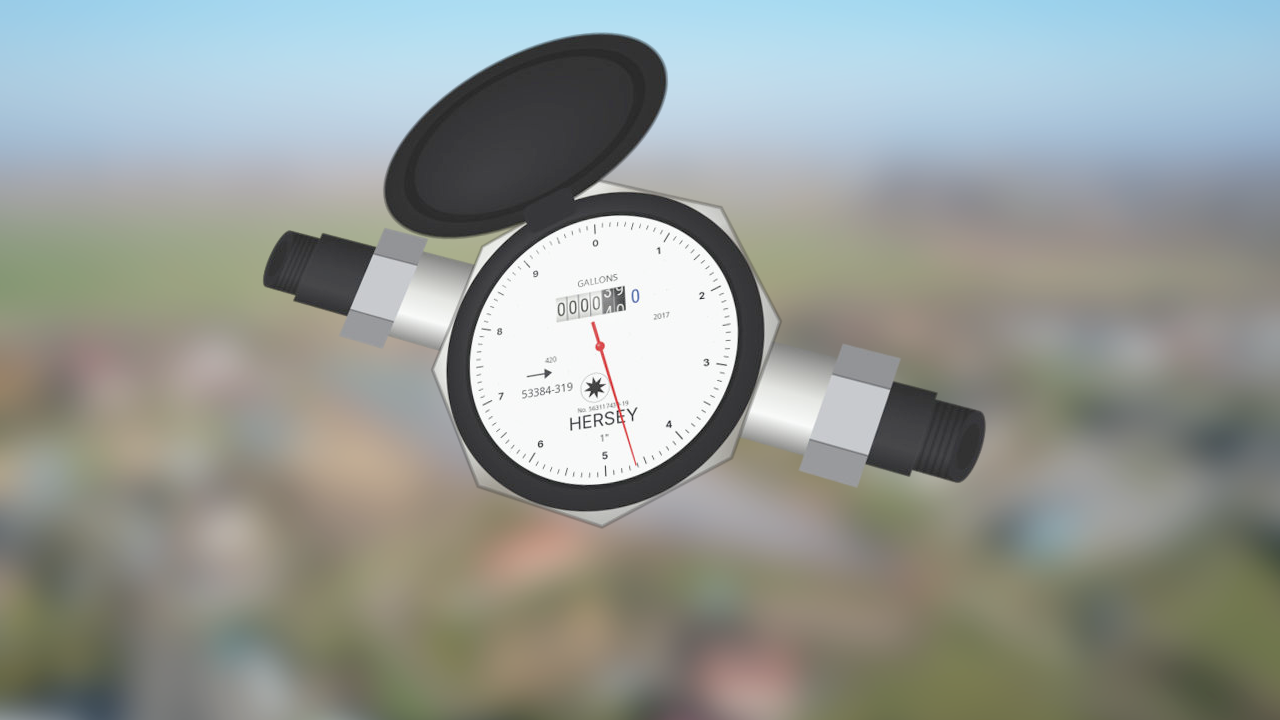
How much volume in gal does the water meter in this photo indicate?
394.6 gal
